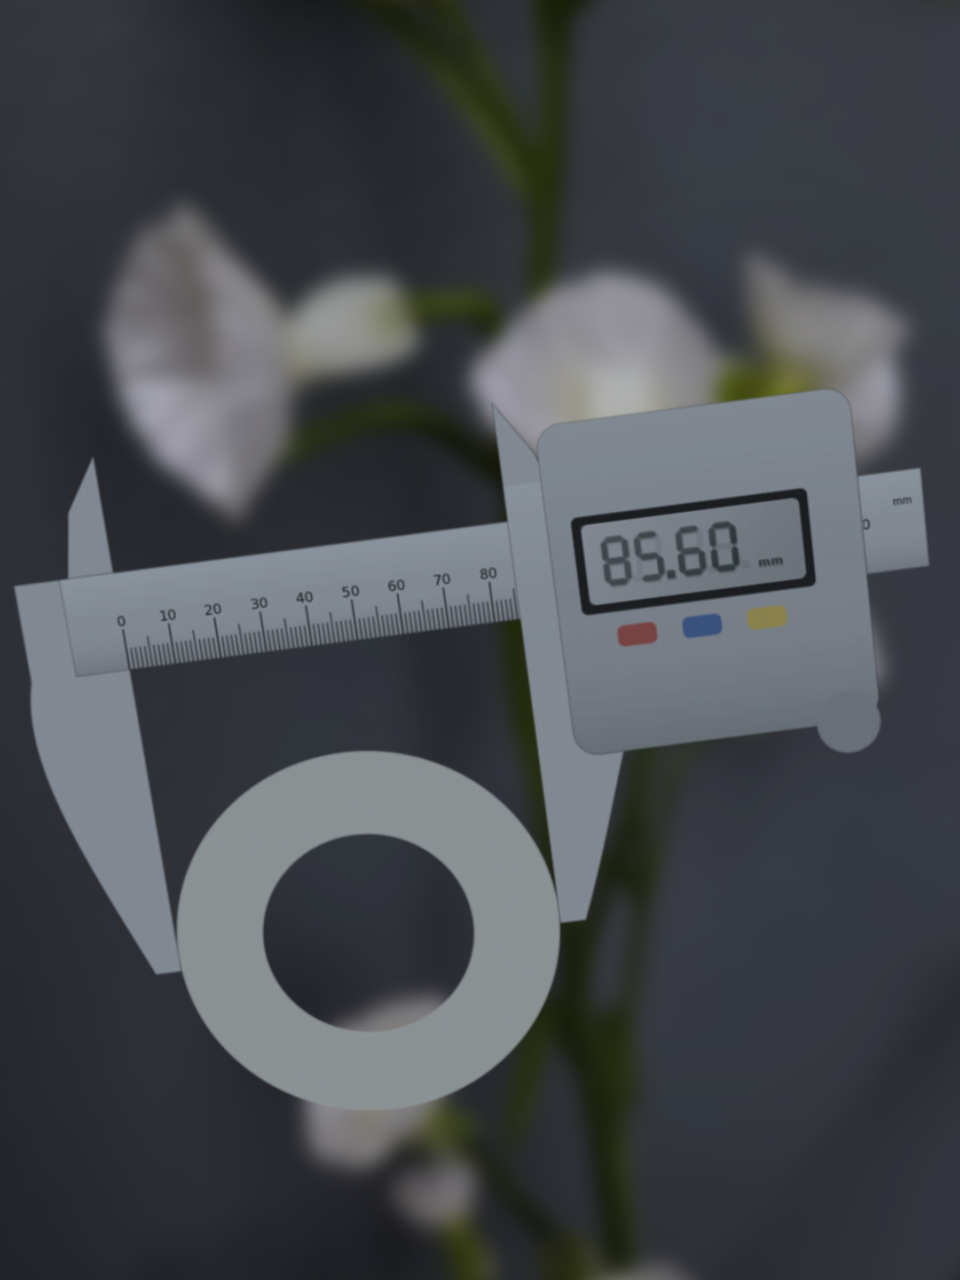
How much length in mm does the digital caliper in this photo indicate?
85.60 mm
